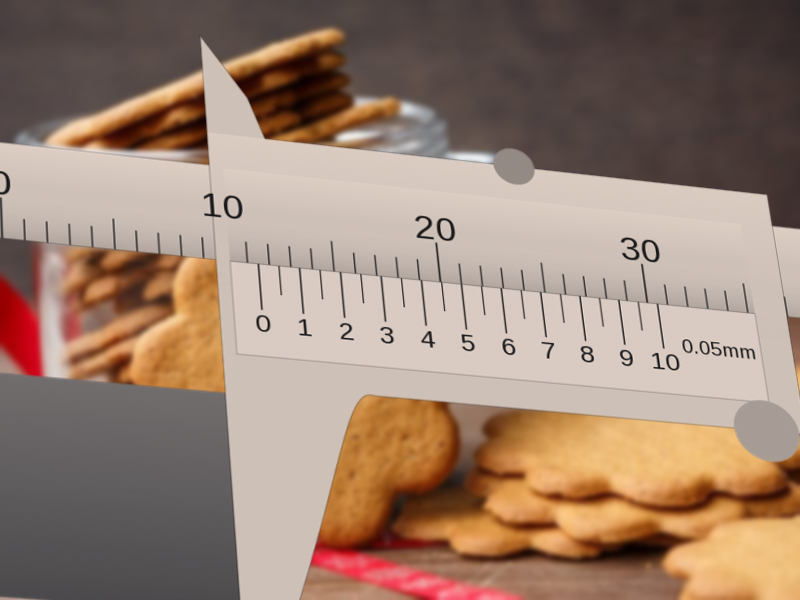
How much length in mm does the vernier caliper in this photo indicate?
11.5 mm
